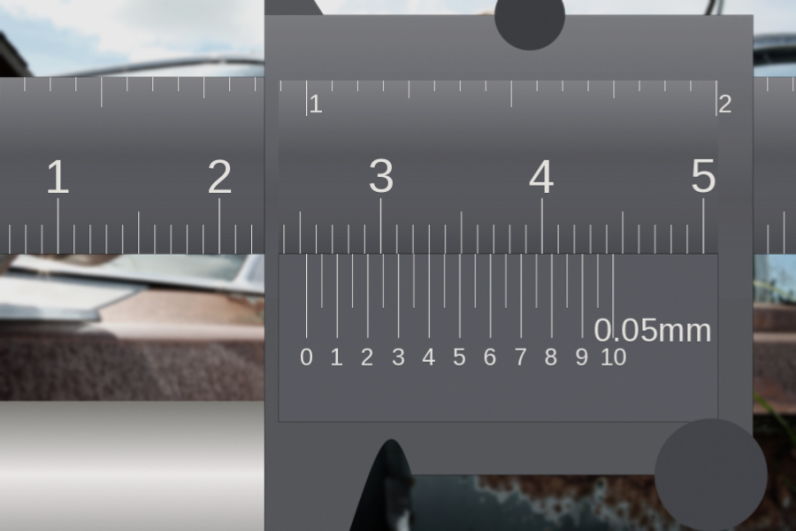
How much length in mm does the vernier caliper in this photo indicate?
25.4 mm
